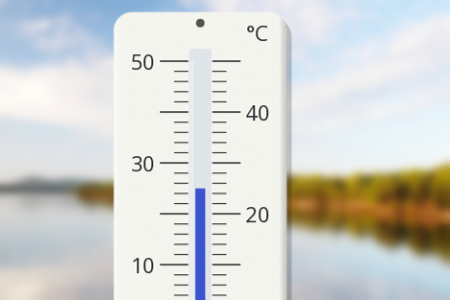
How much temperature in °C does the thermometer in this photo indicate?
25 °C
